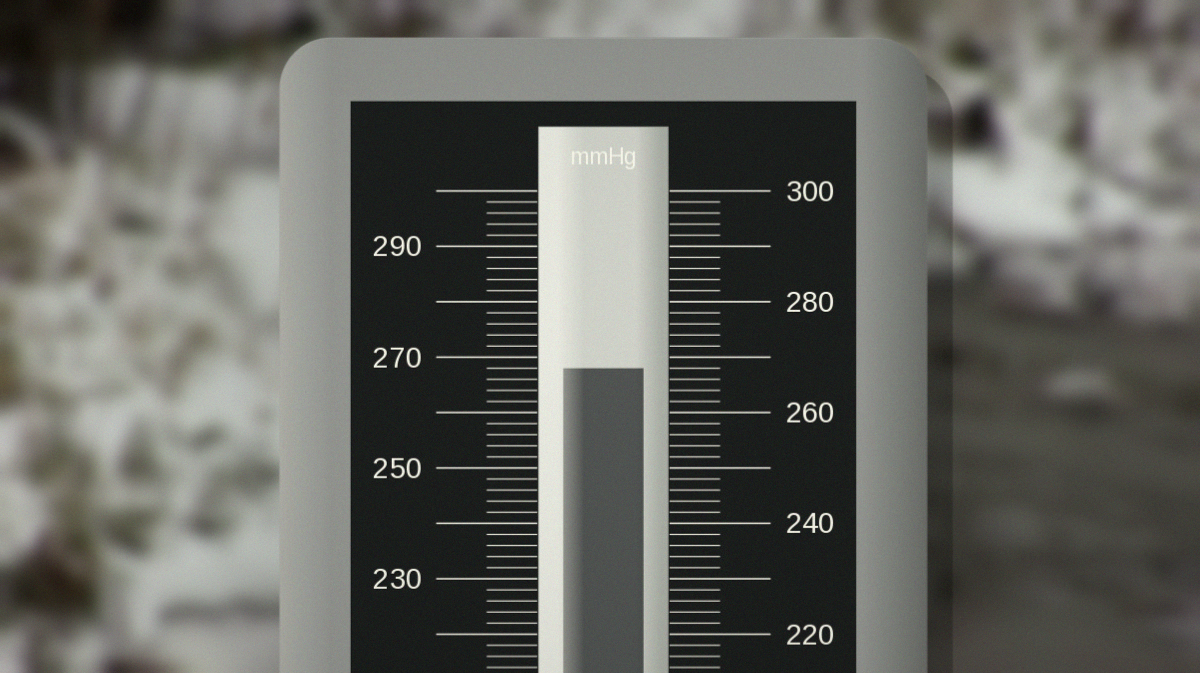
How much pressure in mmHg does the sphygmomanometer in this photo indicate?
268 mmHg
